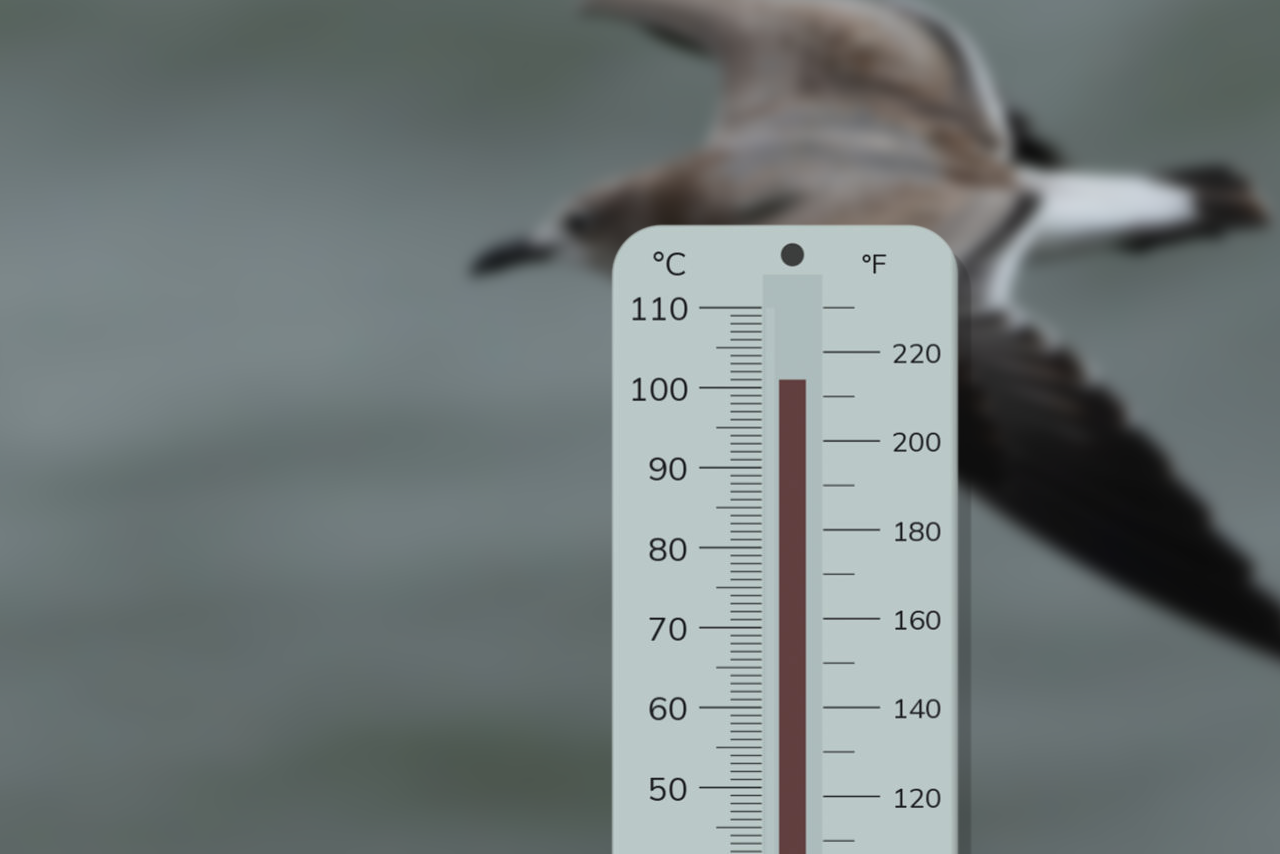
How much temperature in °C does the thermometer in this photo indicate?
101 °C
